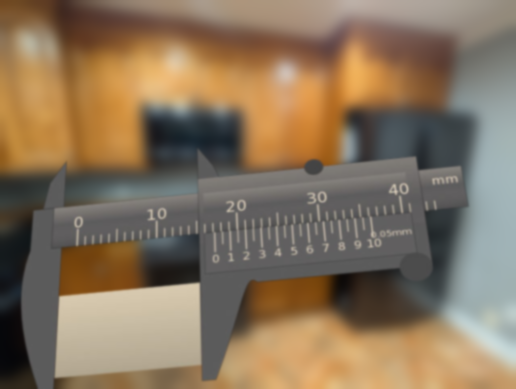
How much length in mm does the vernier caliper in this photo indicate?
17.2 mm
